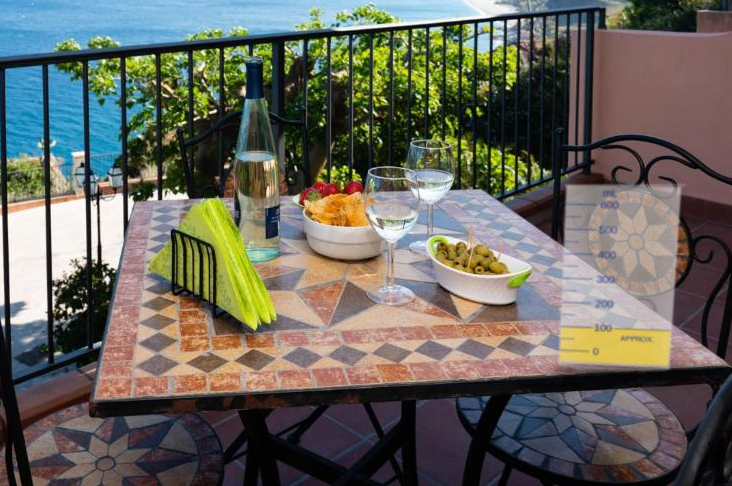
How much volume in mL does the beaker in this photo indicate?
100 mL
